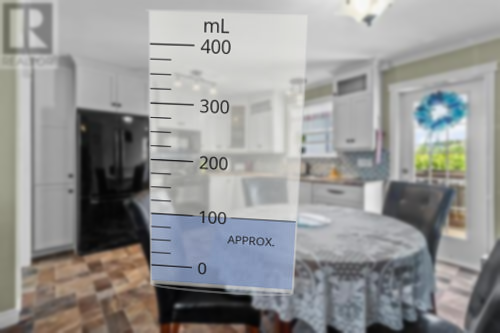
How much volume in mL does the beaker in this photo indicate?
100 mL
